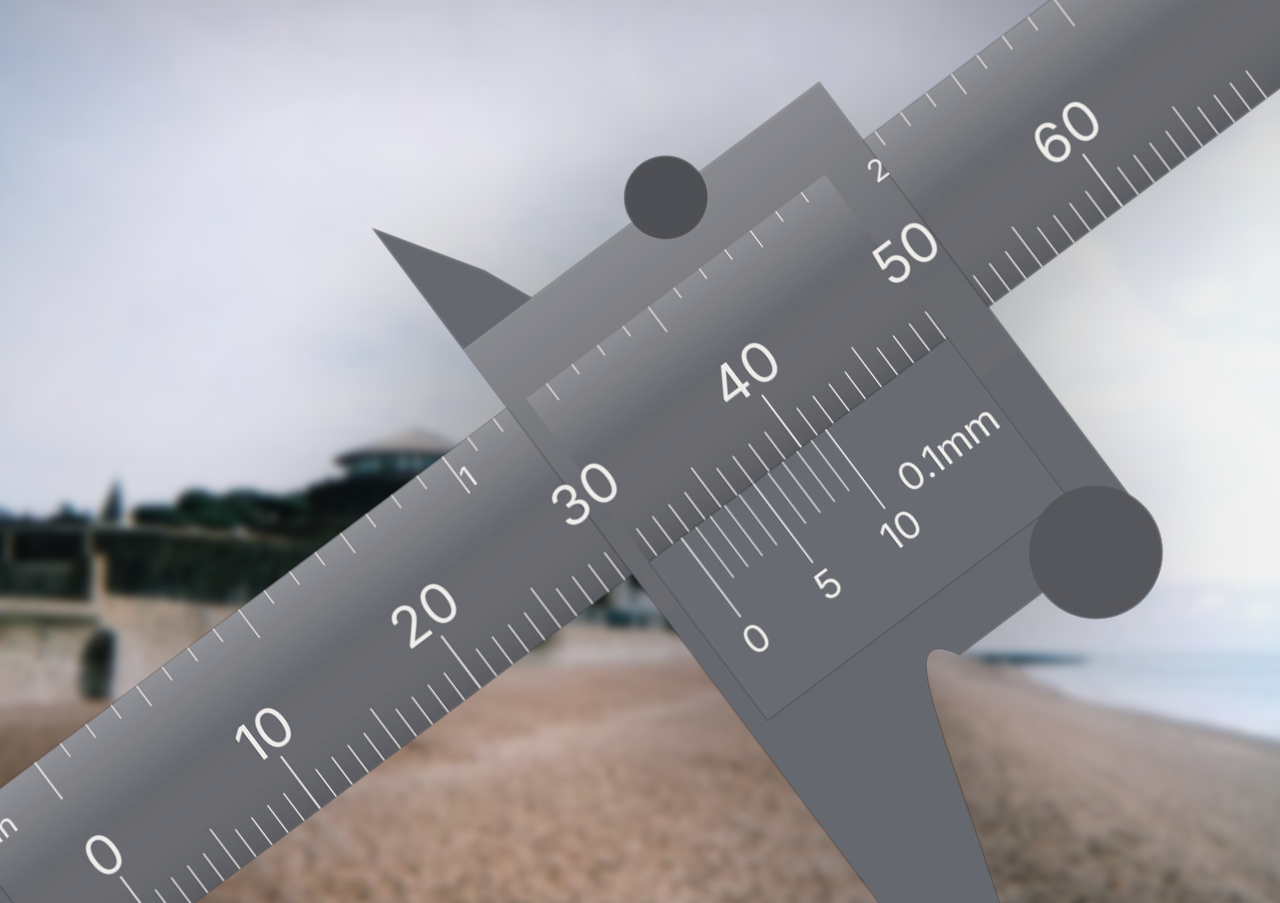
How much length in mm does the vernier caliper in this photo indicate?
32.5 mm
